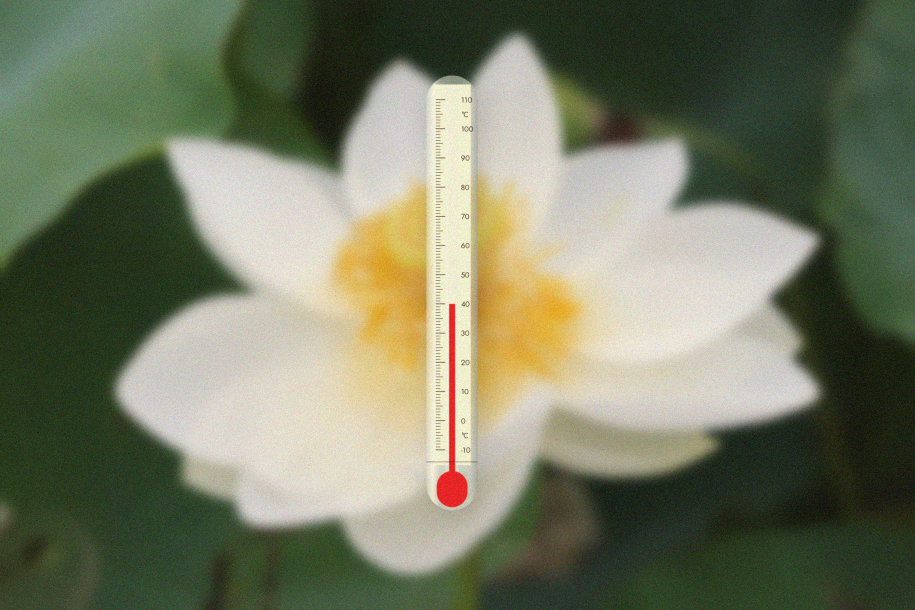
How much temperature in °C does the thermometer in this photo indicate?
40 °C
